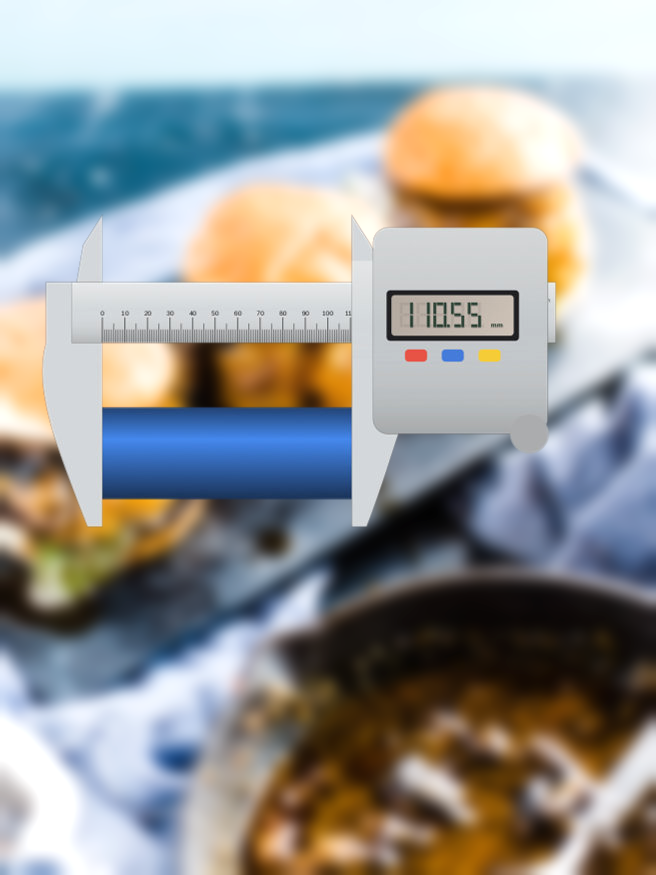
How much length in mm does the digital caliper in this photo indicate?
110.55 mm
